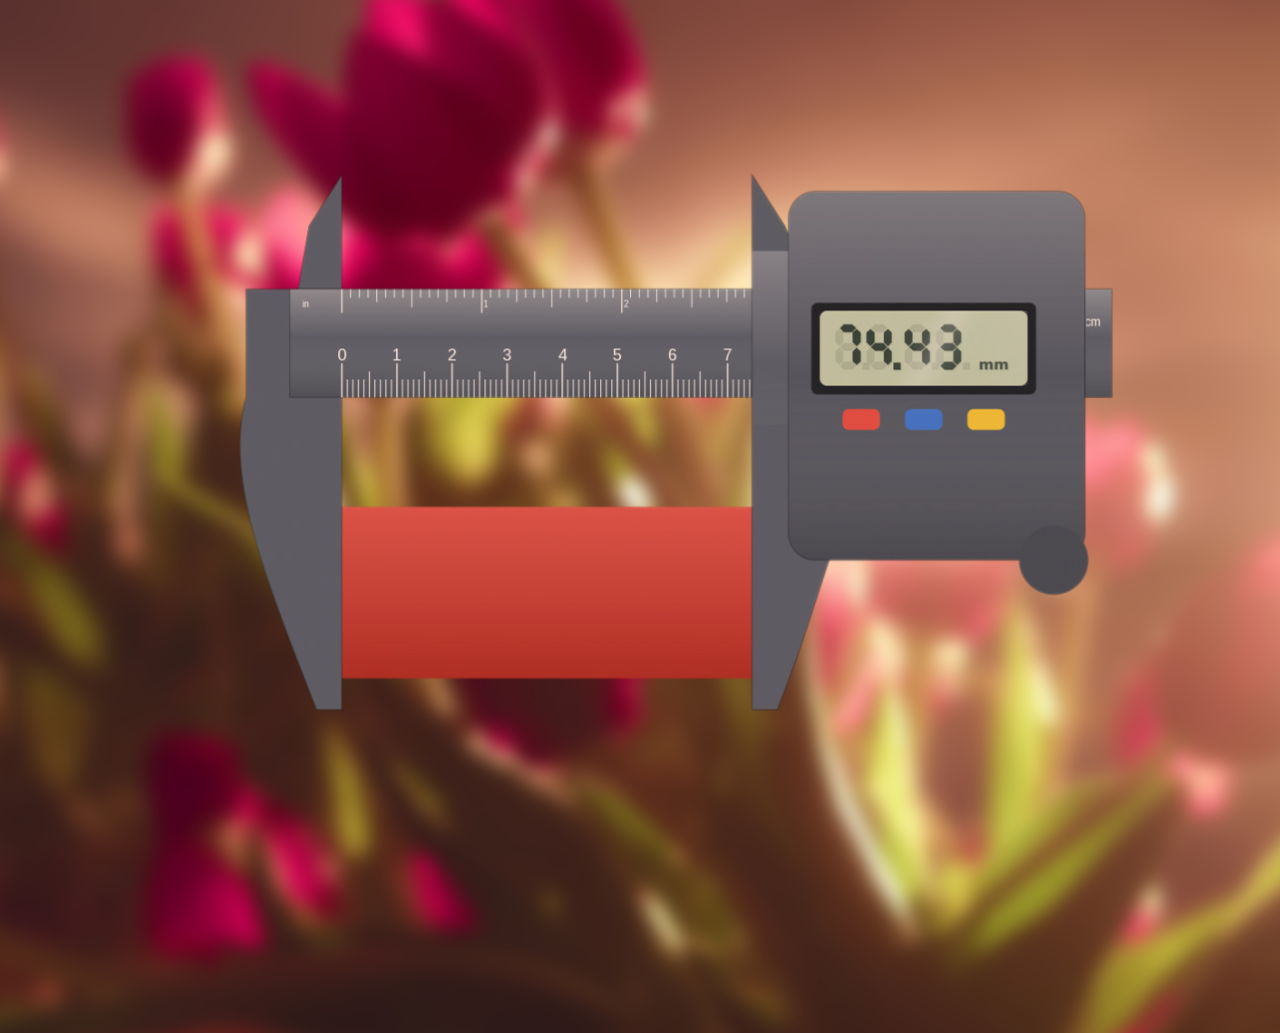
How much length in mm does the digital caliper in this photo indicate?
74.43 mm
